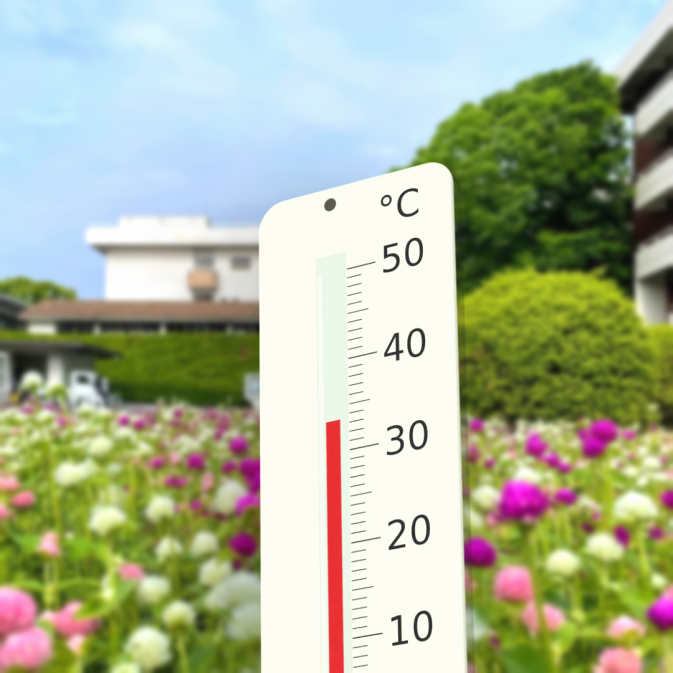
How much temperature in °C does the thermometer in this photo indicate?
33.5 °C
